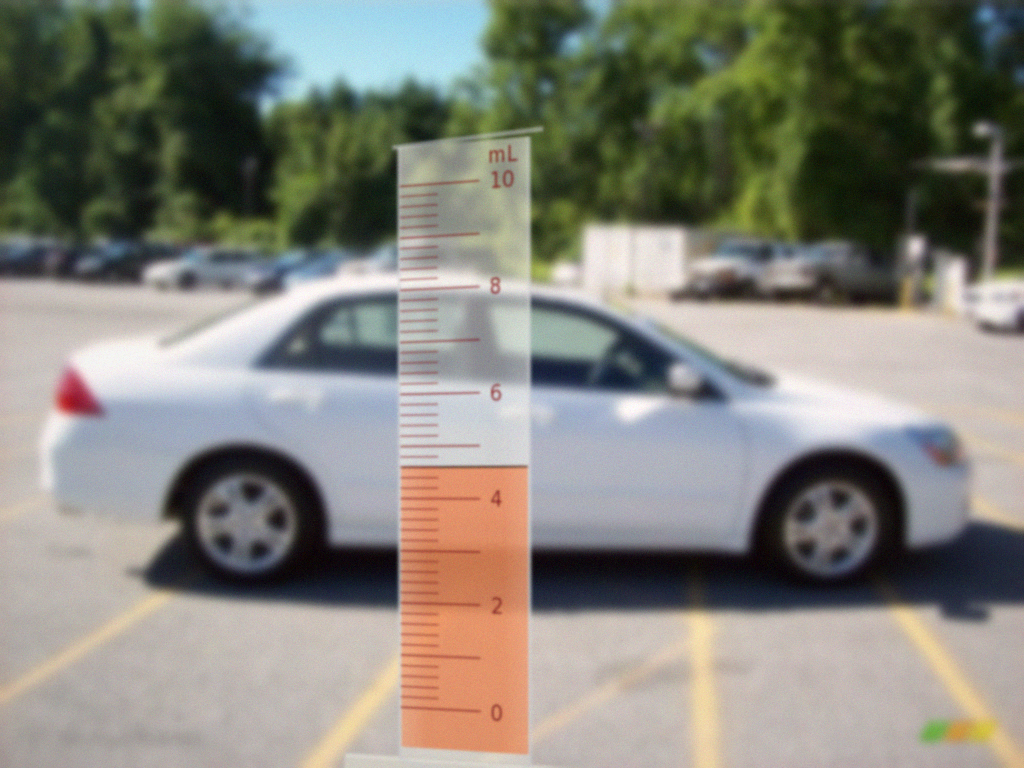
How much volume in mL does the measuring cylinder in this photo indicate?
4.6 mL
